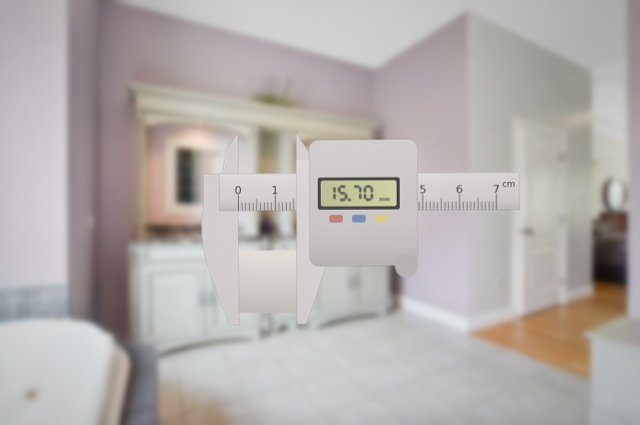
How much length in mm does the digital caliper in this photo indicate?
15.70 mm
